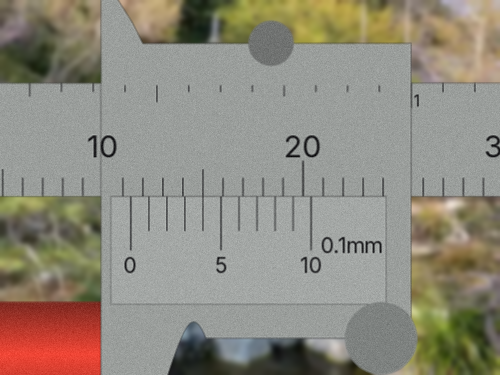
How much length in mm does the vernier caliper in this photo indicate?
11.4 mm
